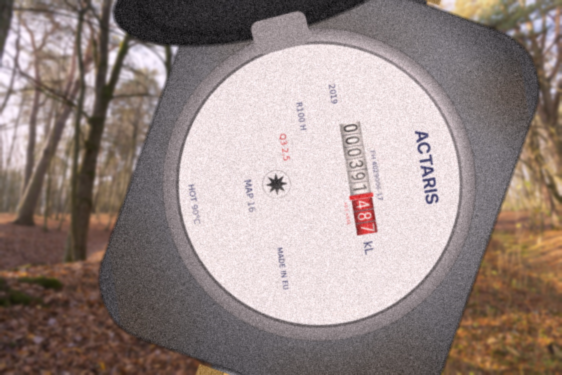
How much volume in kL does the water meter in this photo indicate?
391.487 kL
